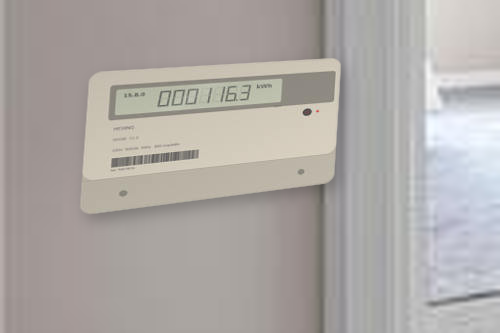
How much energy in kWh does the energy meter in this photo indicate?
116.3 kWh
